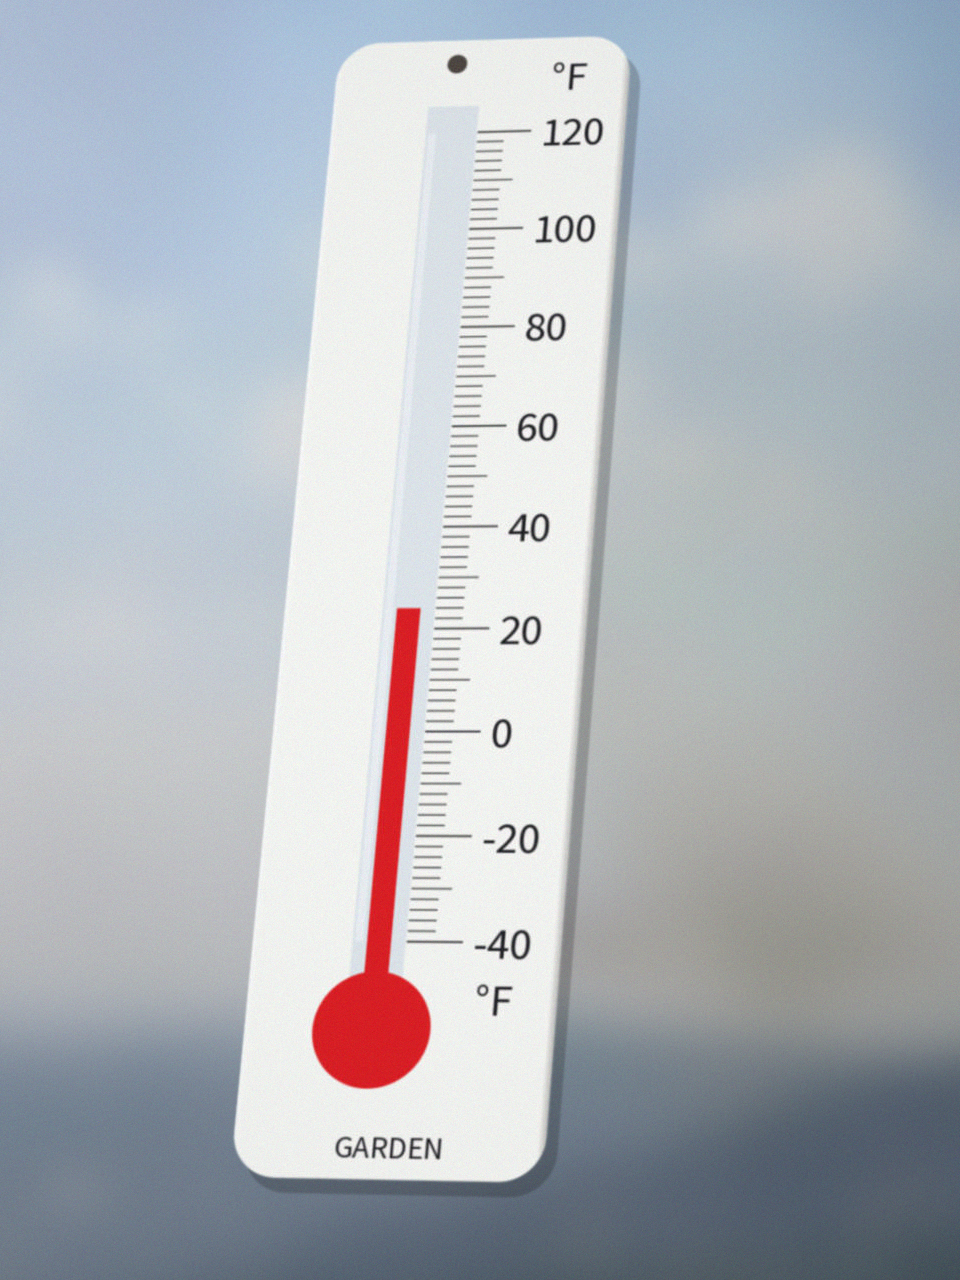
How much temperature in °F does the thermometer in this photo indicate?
24 °F
